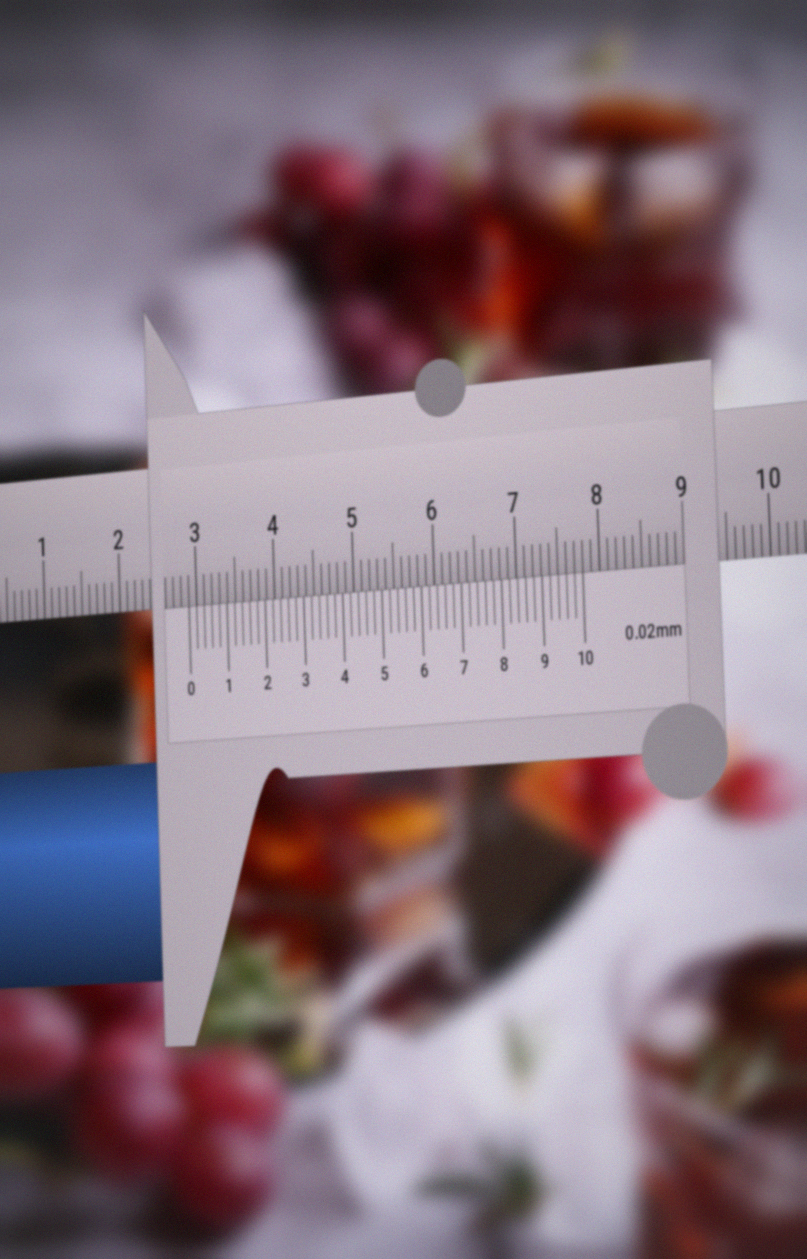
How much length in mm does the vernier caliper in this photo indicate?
29.0 mm
